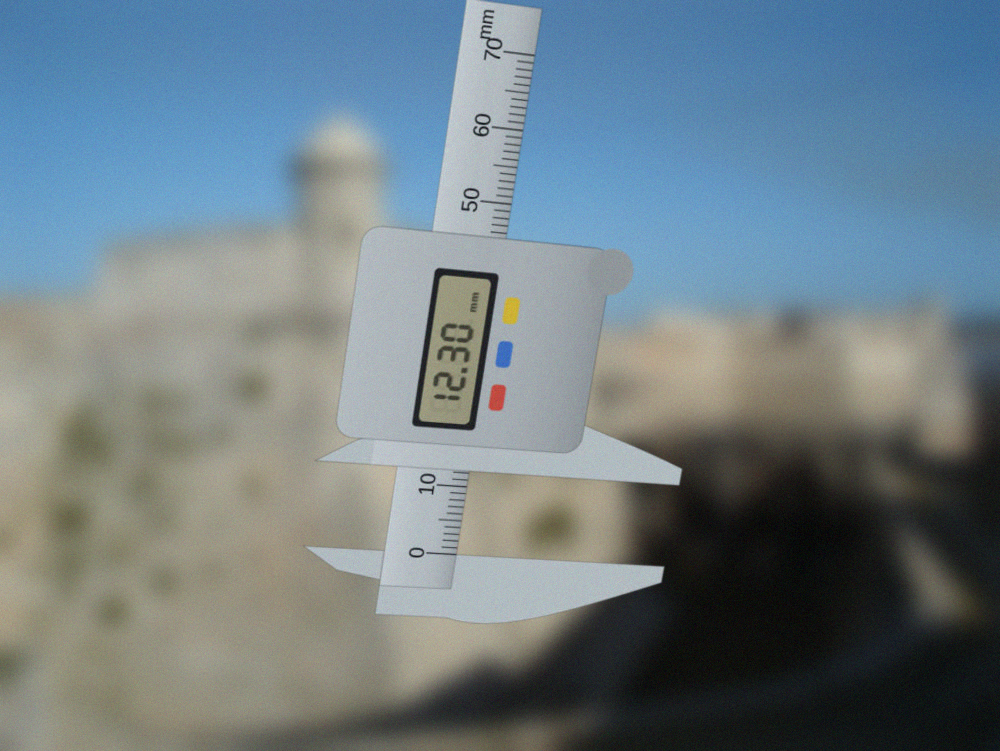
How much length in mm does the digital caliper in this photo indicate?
12.30 mm
